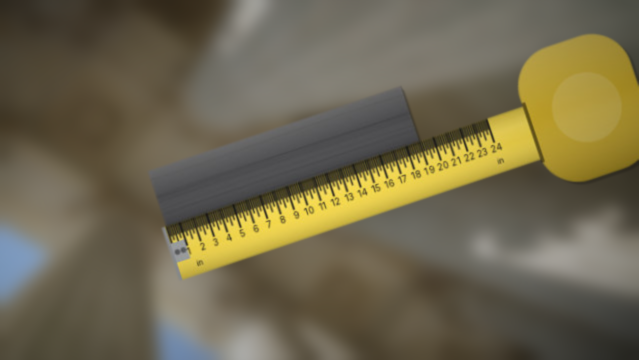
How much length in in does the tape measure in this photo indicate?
19 in
